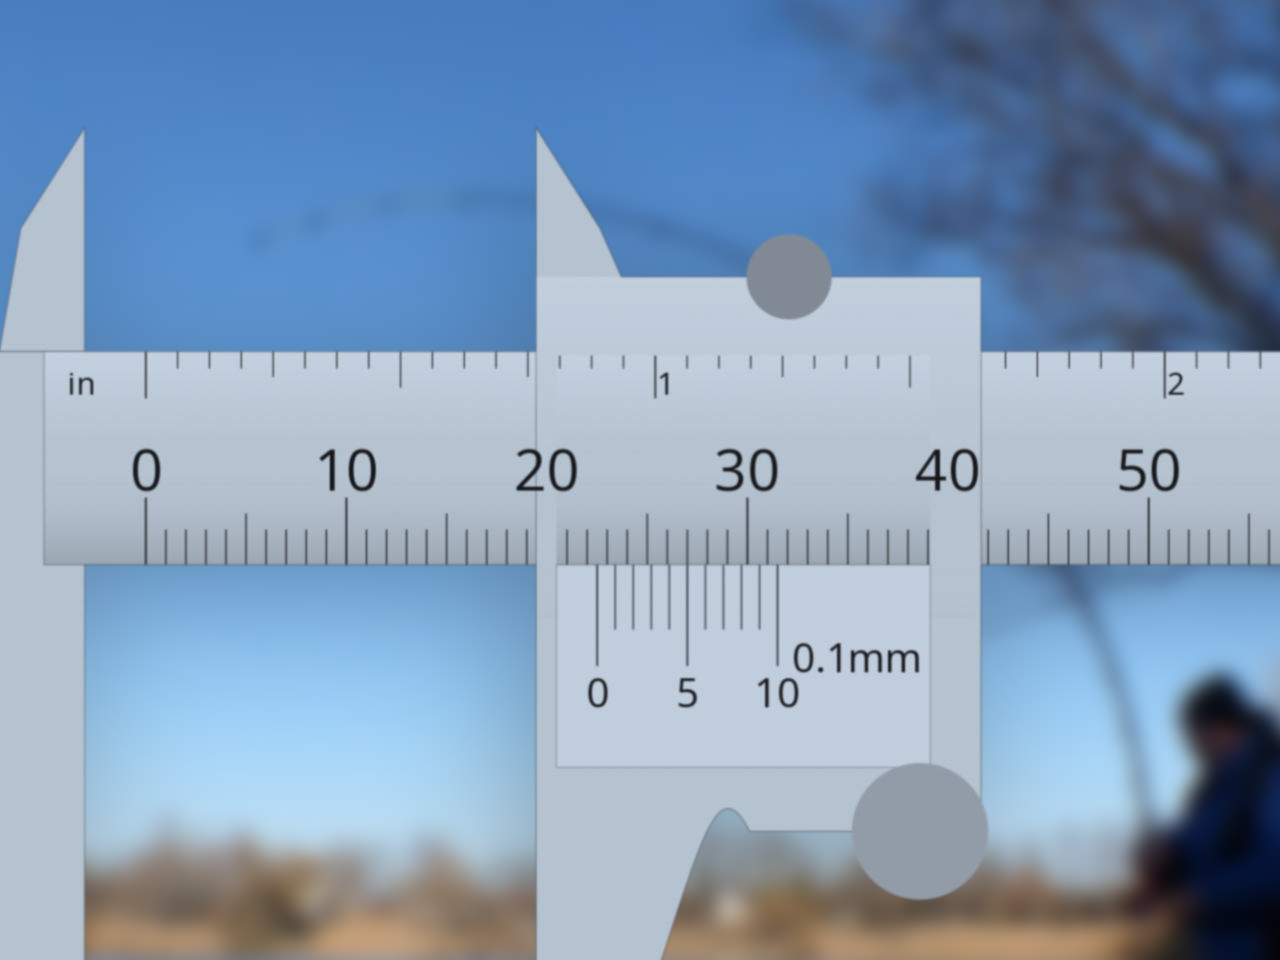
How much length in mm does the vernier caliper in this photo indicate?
22.5 mm
